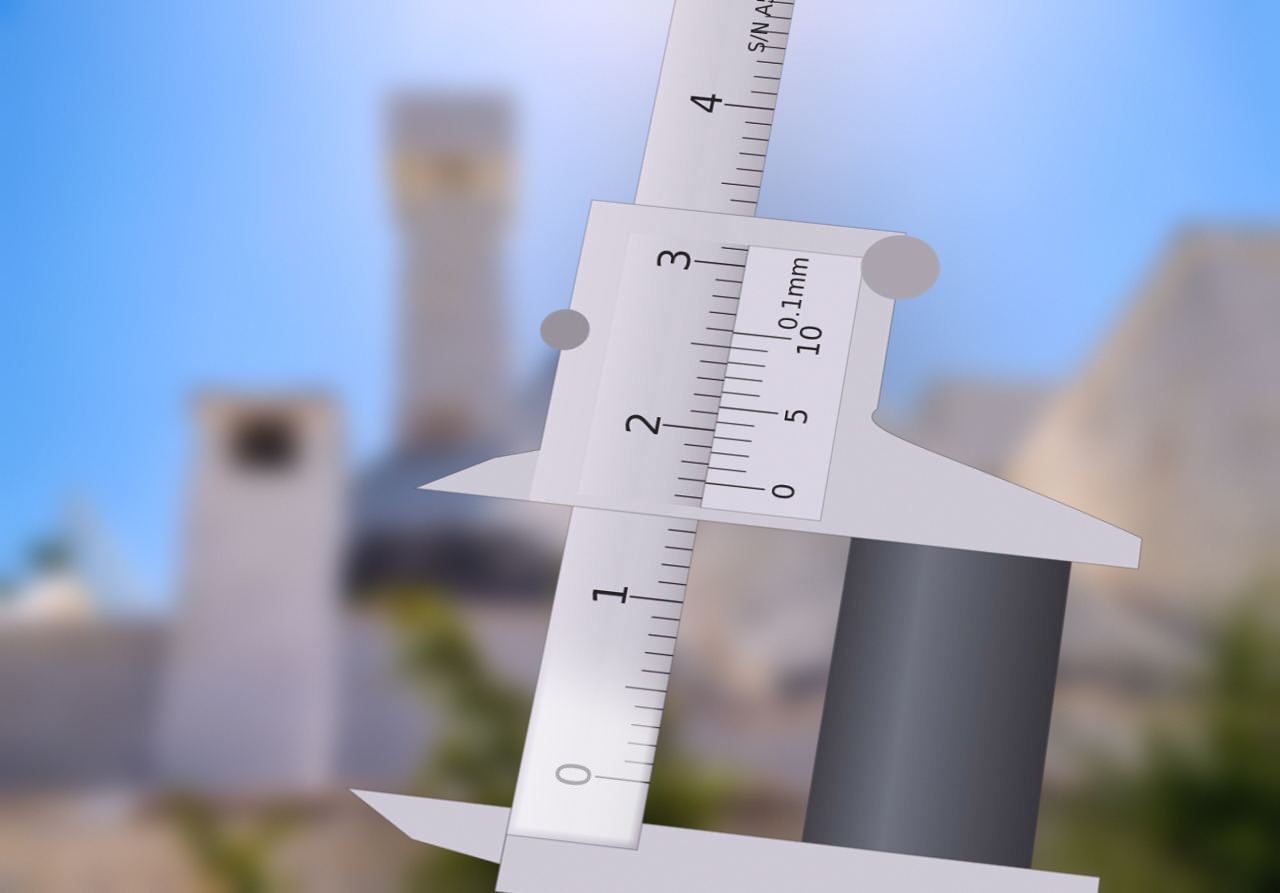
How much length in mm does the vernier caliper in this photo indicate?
16.9 mm
